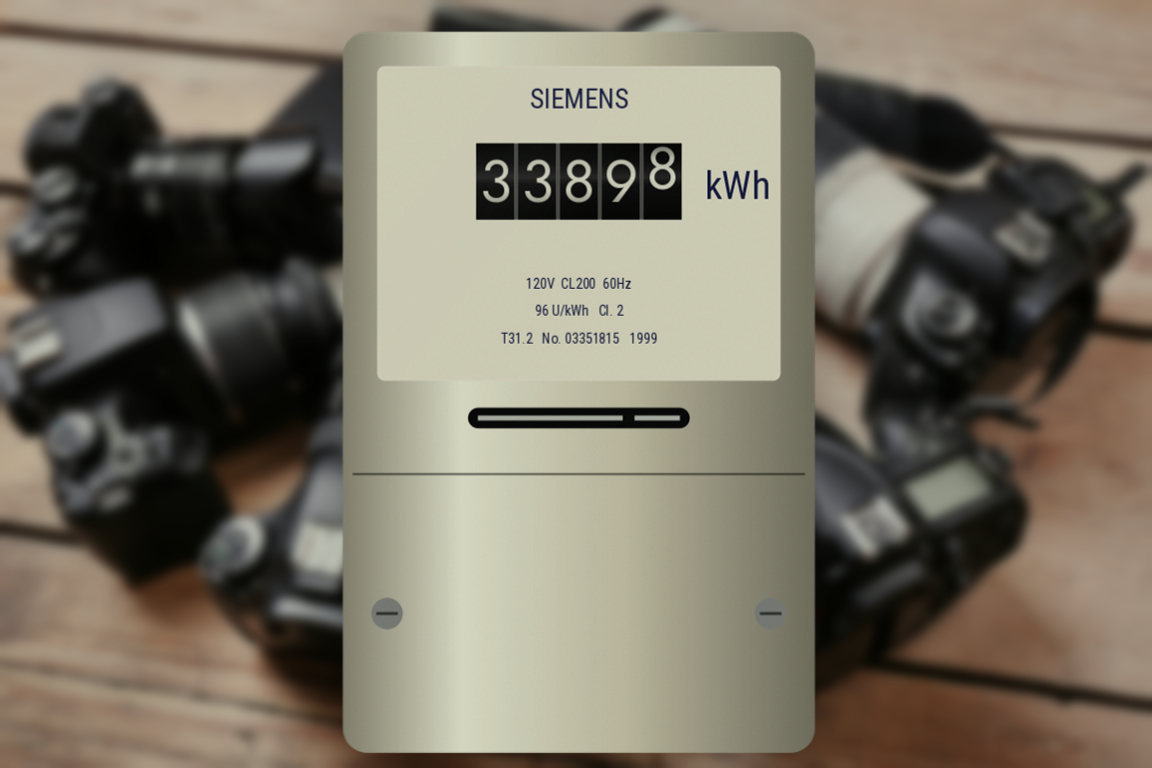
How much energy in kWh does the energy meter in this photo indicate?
33898 kWh
